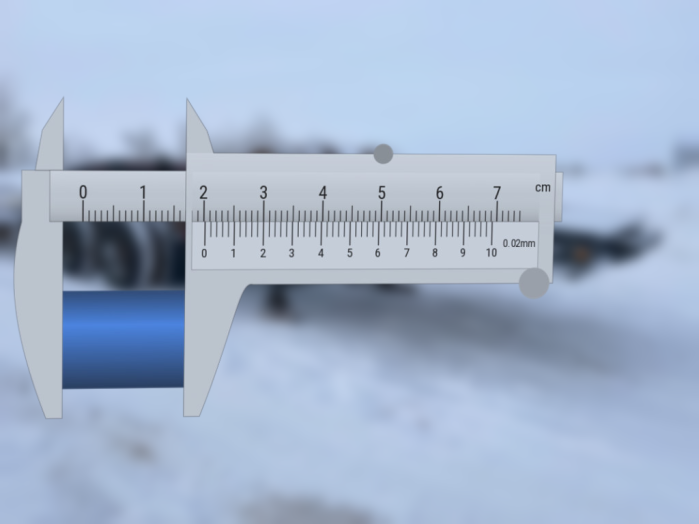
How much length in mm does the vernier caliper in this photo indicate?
20.2 mm
